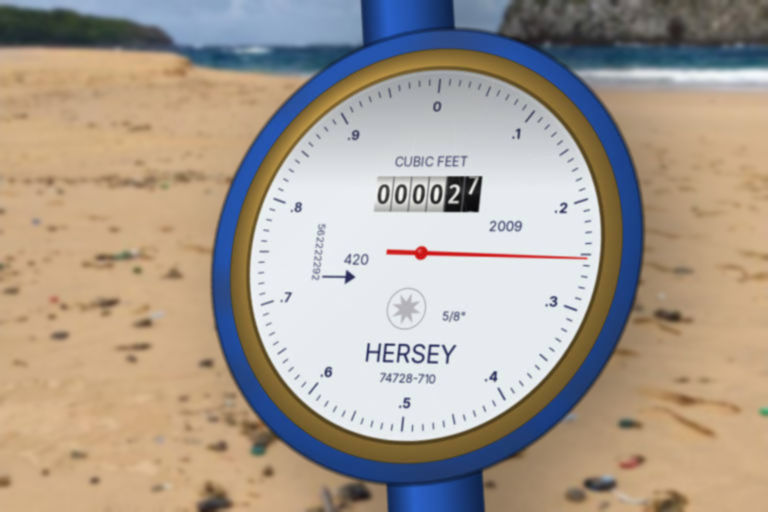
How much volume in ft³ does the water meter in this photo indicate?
27.25 ft³
